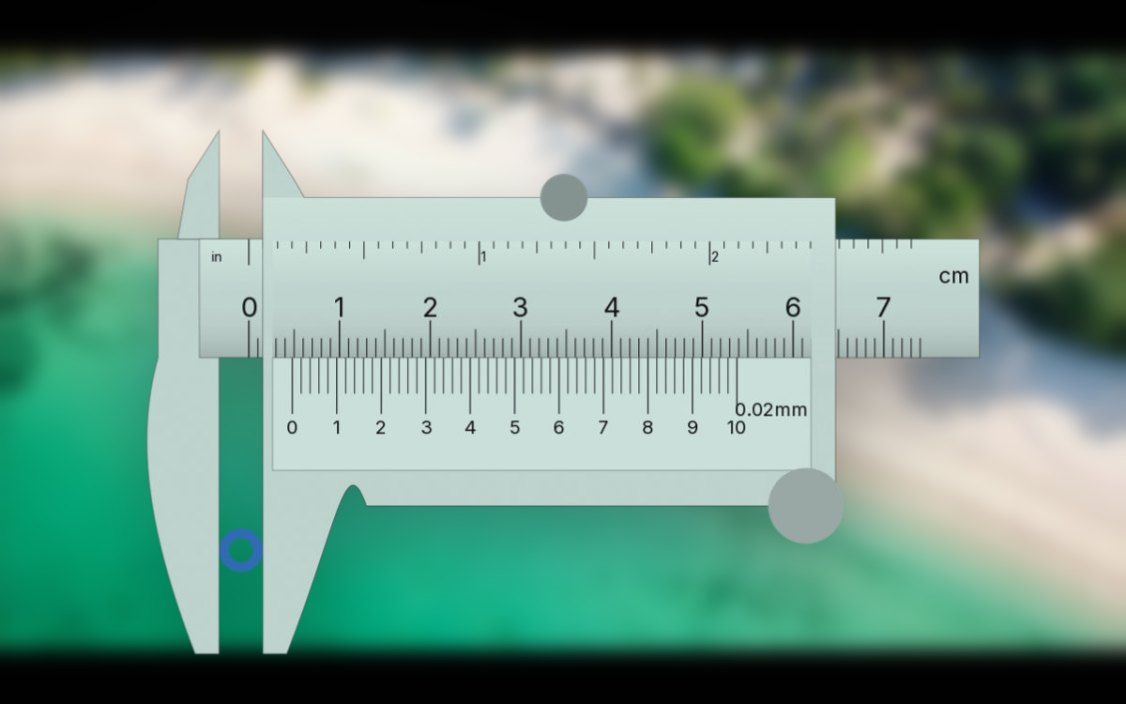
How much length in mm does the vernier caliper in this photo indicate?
4.8 mm
